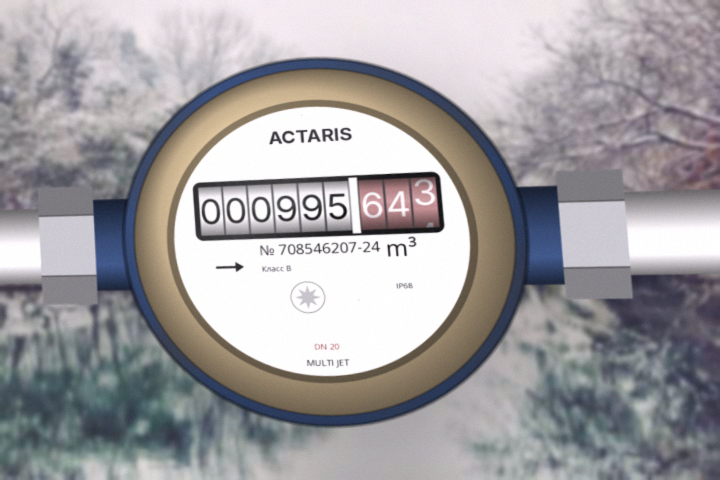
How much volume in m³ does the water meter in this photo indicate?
995.643 m³
